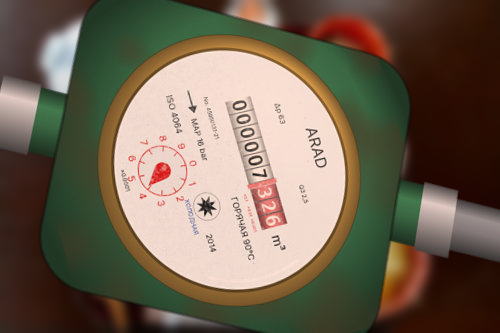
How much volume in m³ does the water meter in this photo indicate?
7.3264 m³
